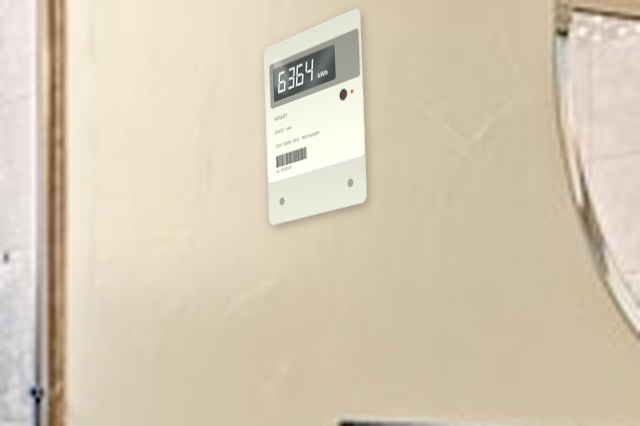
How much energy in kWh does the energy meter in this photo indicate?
6364 kWh
